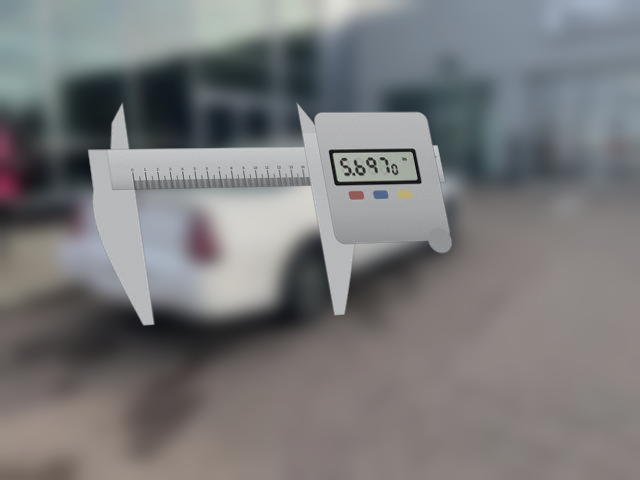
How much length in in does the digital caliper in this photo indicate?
5.6970 in
